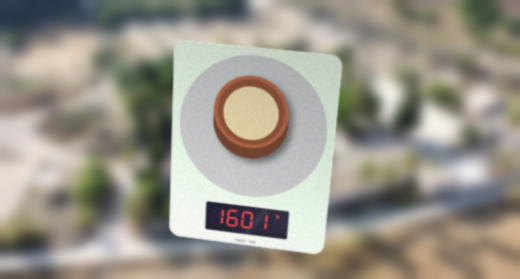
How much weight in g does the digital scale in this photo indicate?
1601 g
